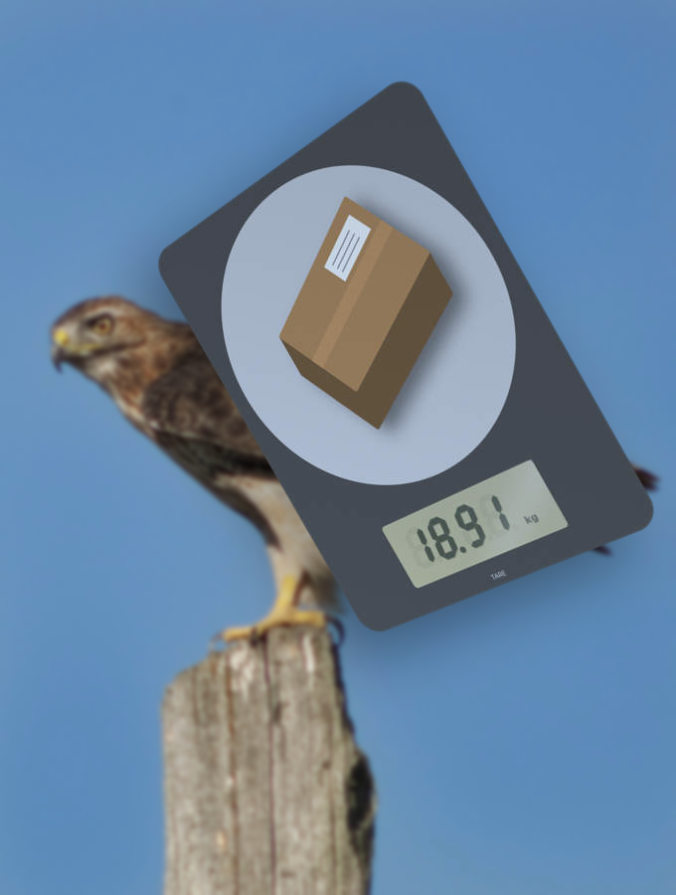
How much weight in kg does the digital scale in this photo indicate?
18.91 kg
